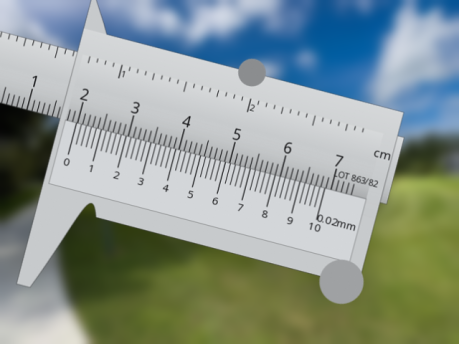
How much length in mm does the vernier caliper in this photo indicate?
19.8 mm
